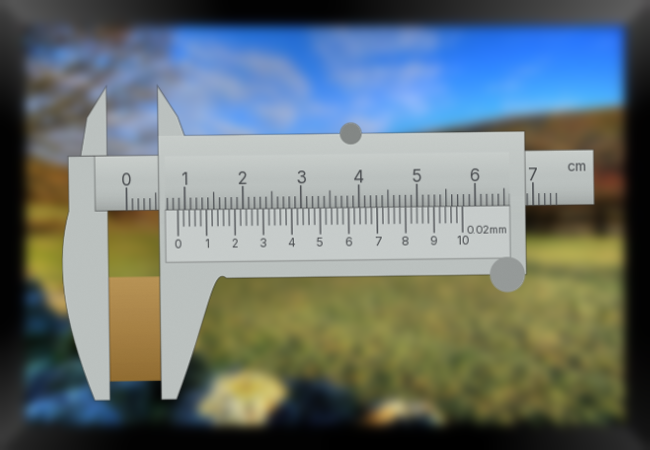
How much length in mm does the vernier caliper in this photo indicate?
8.8 mm
